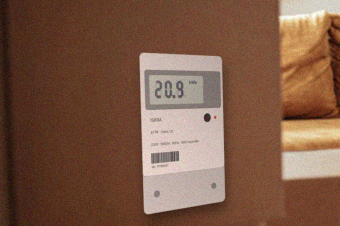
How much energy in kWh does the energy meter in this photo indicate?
20.9 kWh
